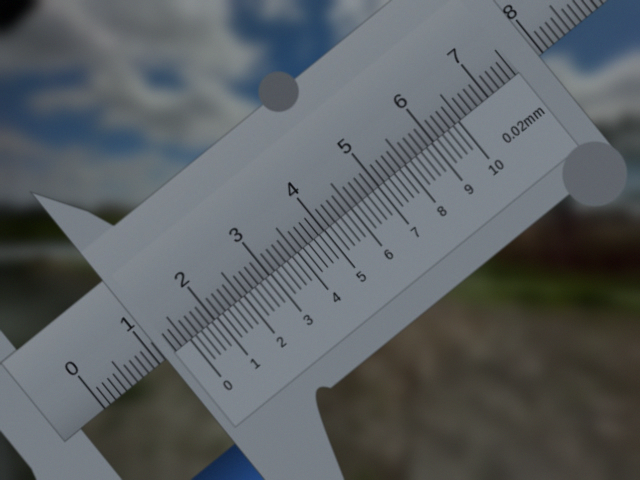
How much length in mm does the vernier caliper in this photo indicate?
15.6 mm
